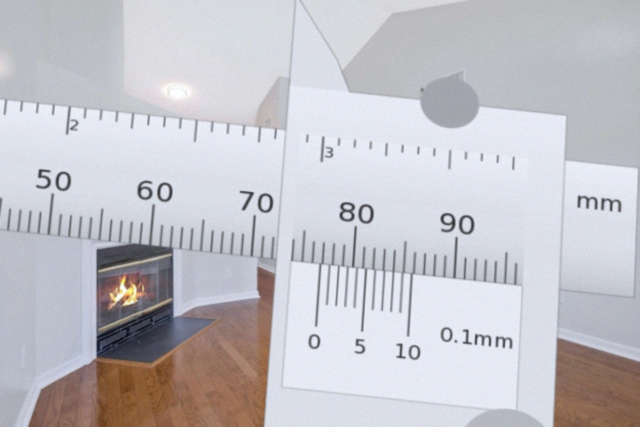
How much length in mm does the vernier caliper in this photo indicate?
76.8 mm
